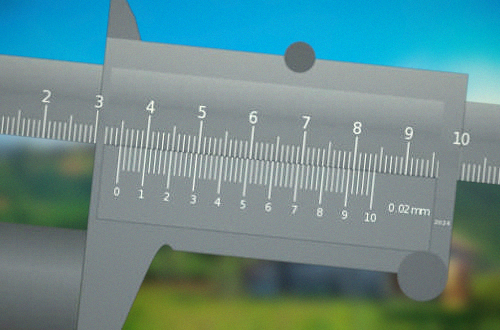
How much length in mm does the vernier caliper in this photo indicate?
35.0 mm
